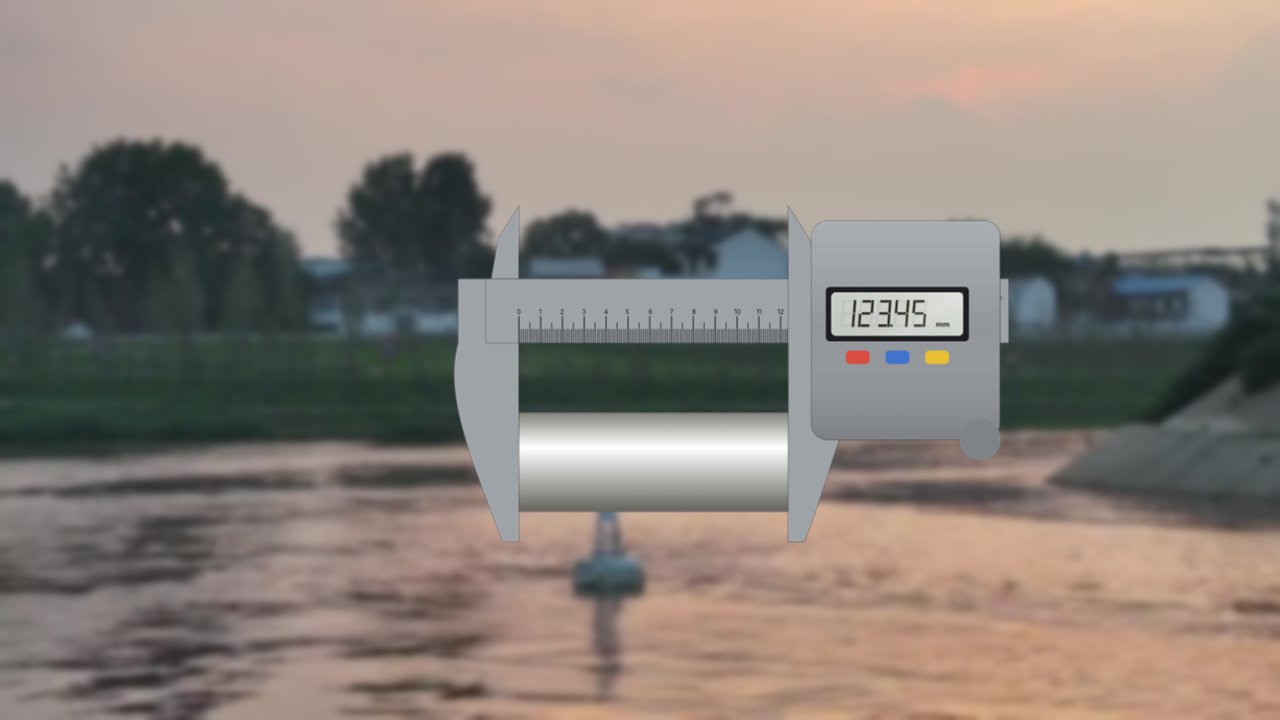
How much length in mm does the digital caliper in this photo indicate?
123.45 mm
